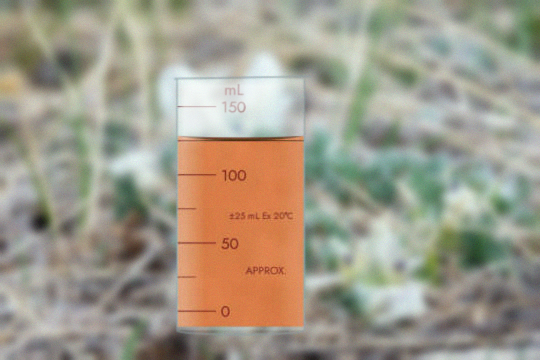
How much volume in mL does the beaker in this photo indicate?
125 mL
